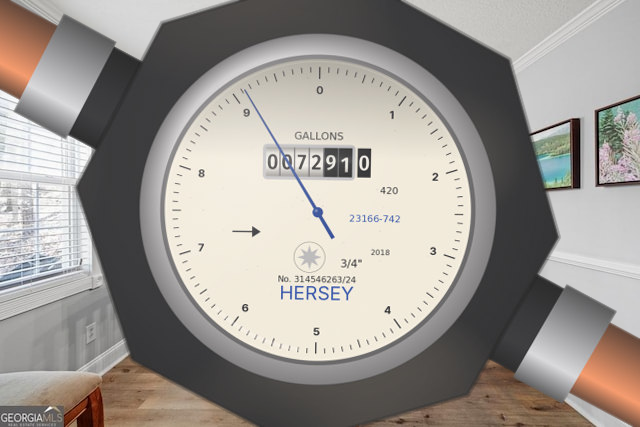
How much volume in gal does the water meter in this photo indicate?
72909.1 gal
